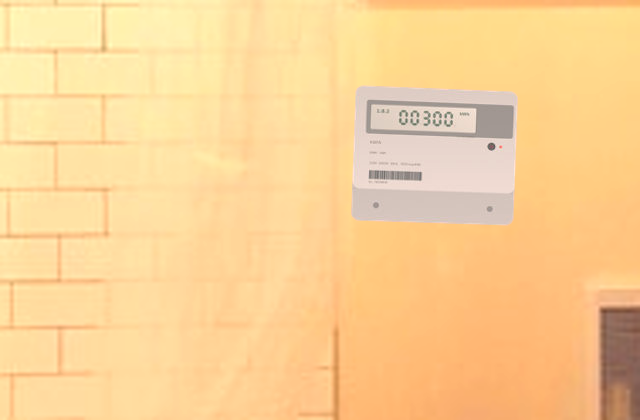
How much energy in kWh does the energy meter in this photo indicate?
300 kWh
